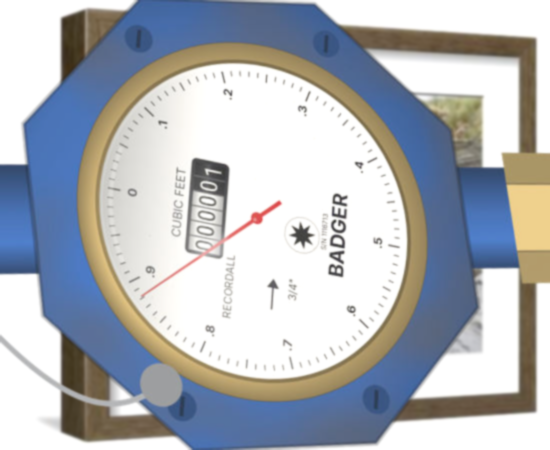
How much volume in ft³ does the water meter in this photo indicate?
0.88 ft³
